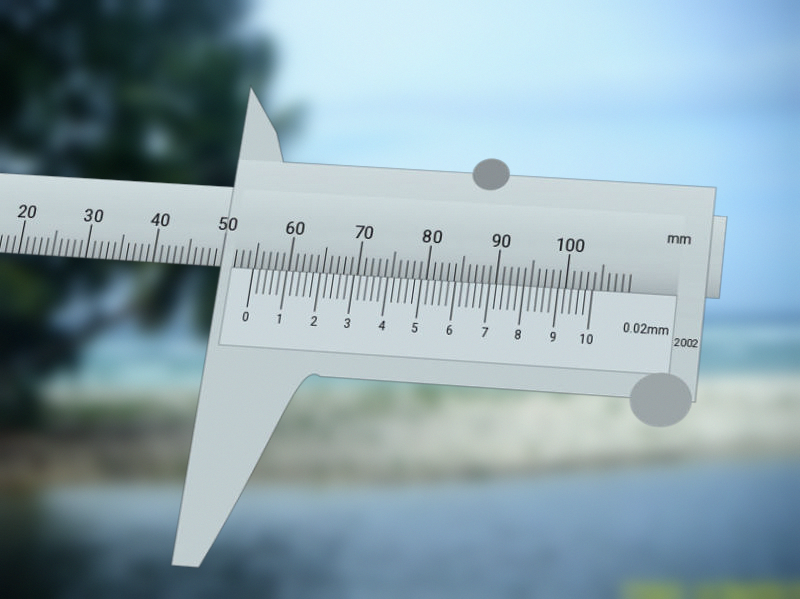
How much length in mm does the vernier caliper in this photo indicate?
54.8 mm
